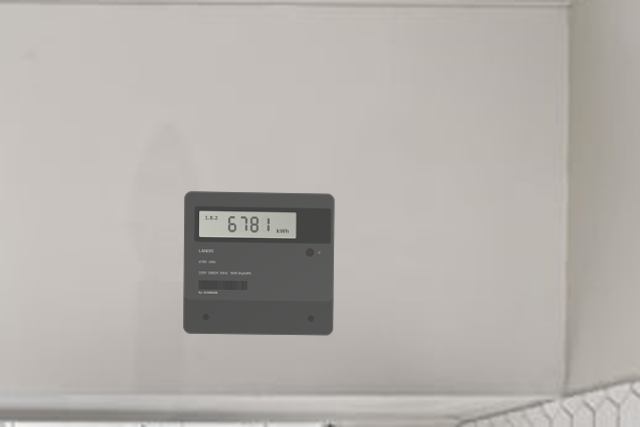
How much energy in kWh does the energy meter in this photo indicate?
6781 kWh
